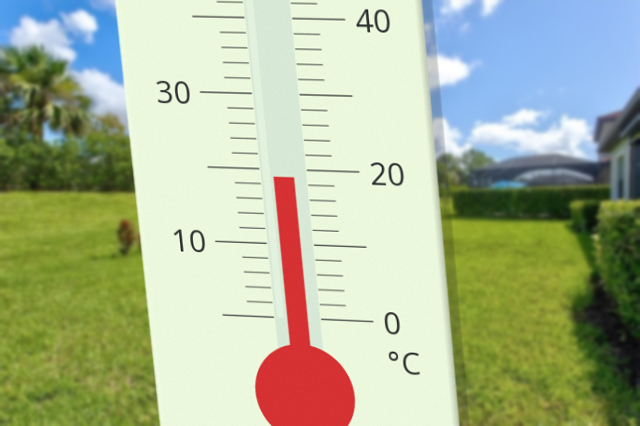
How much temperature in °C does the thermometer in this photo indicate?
19 °C
